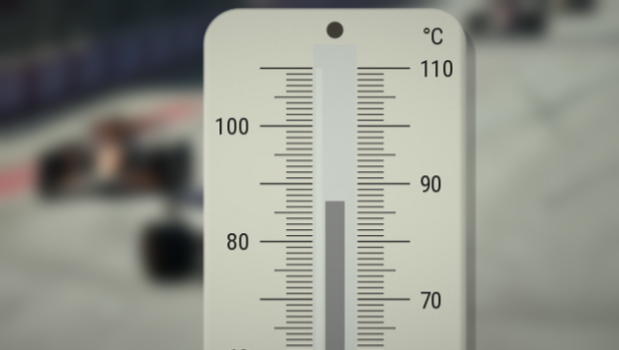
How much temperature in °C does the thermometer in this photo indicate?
87 °C
